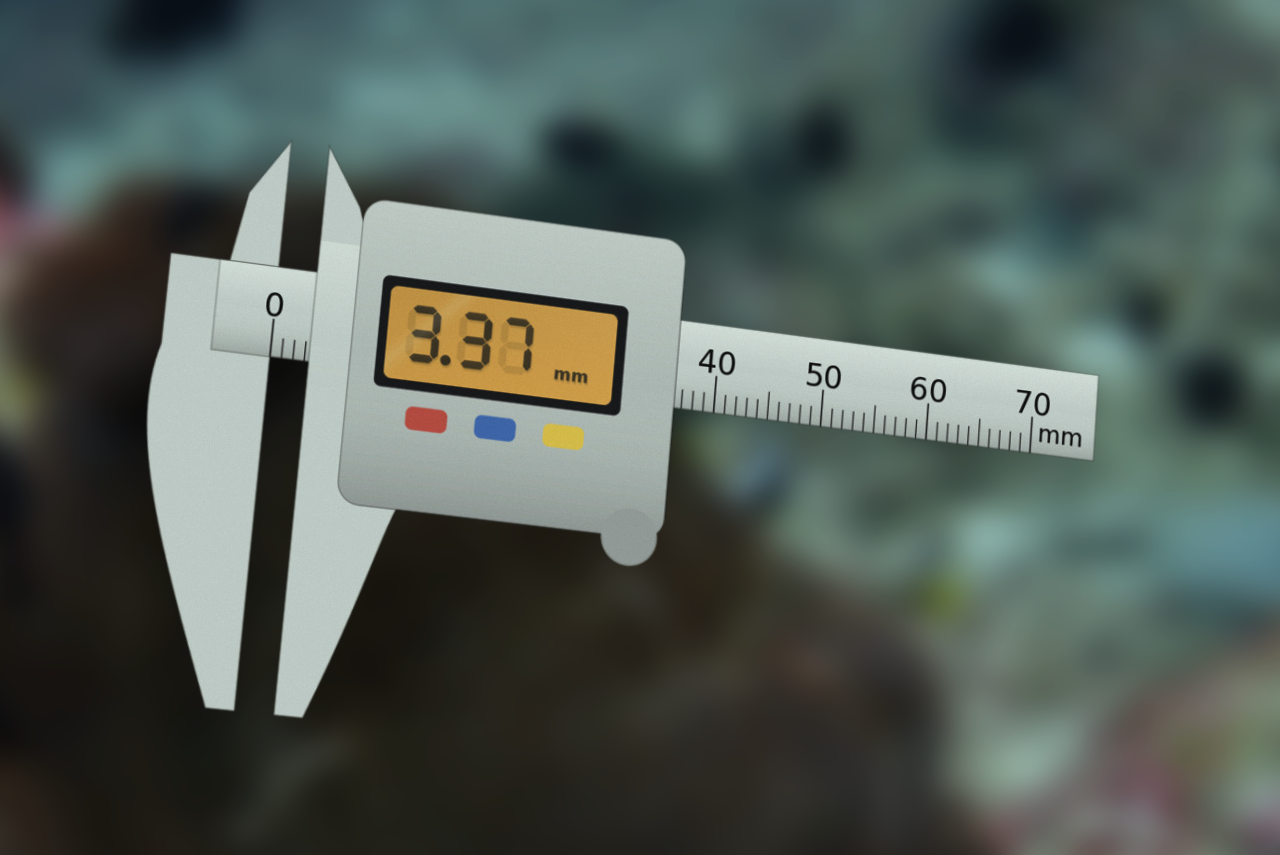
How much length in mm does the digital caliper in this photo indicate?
3.37 mm
